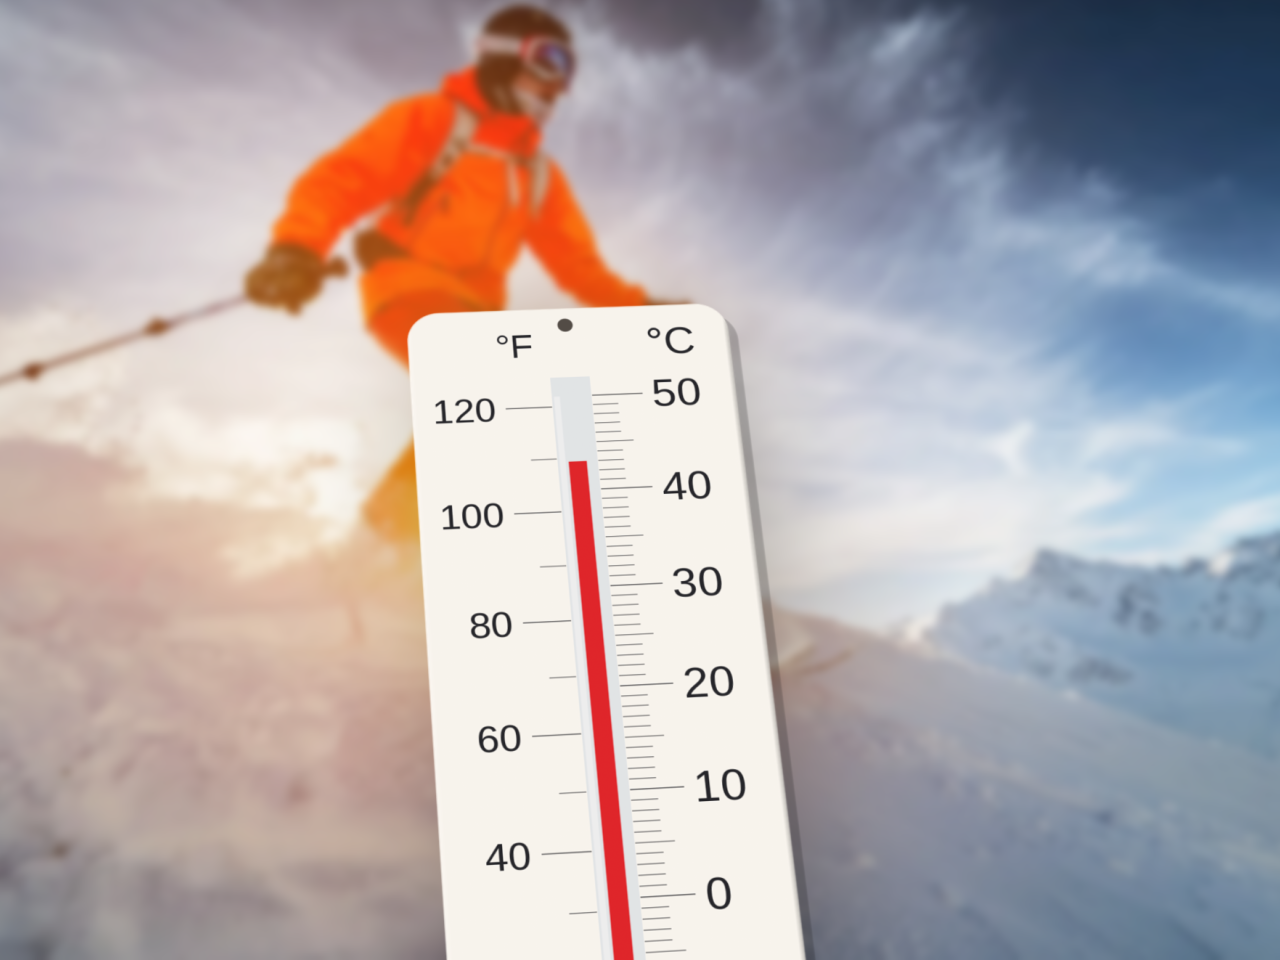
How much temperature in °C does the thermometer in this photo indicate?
43 °C
